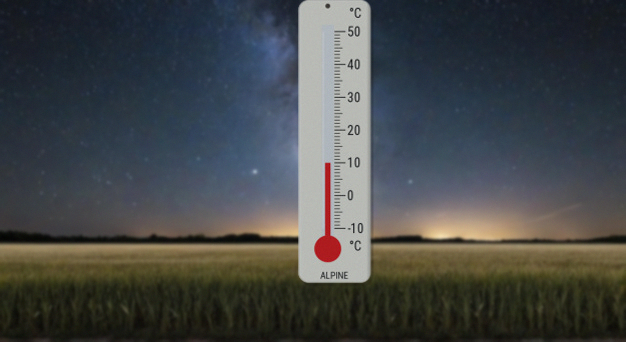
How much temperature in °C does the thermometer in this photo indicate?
10 °C
